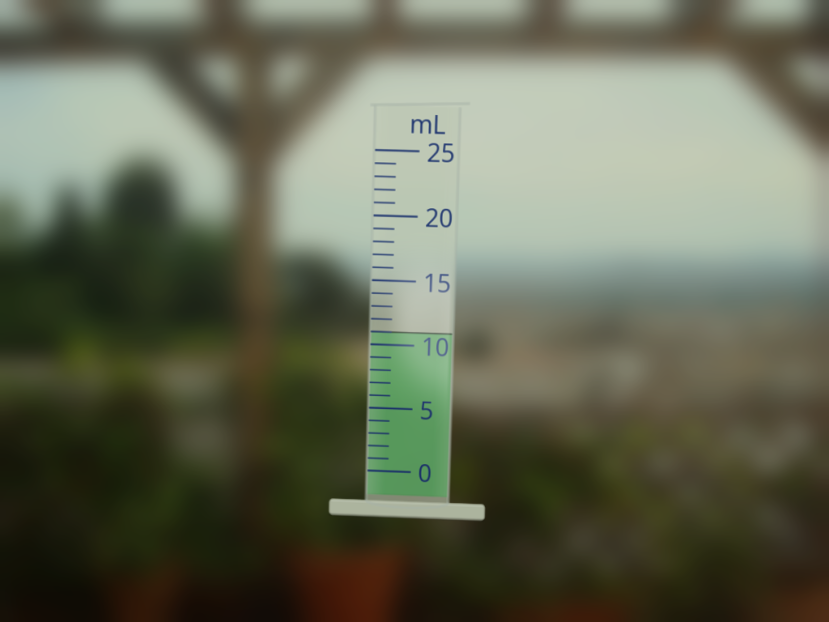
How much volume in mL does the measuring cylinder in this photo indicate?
11 mL
